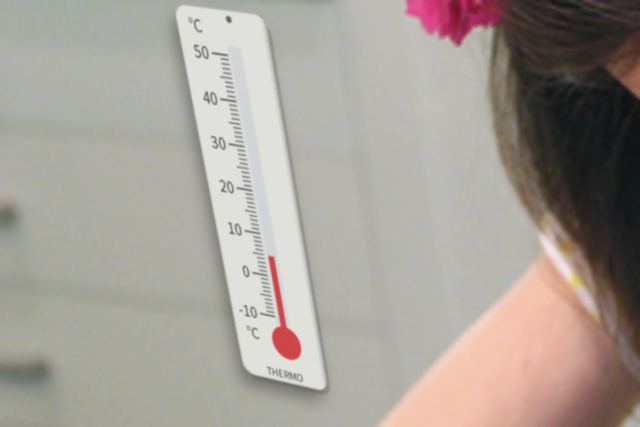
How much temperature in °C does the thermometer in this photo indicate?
5 °C
